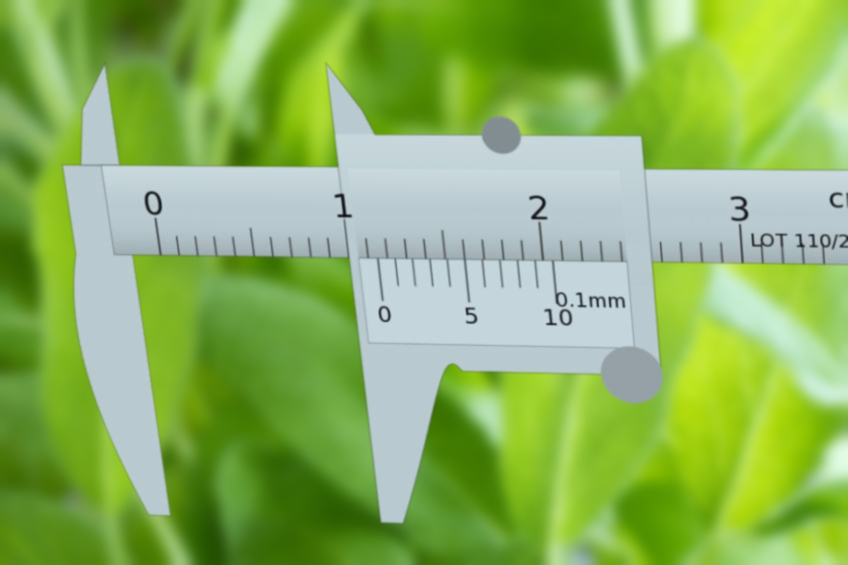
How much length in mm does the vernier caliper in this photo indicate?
11.5 mm
